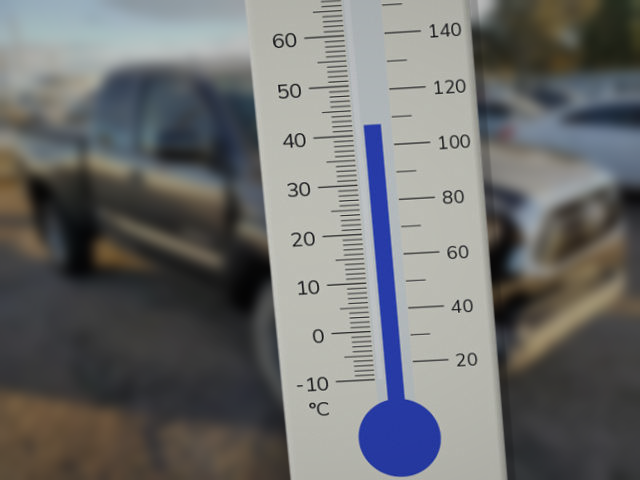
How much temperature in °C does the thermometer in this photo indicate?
42 °C
